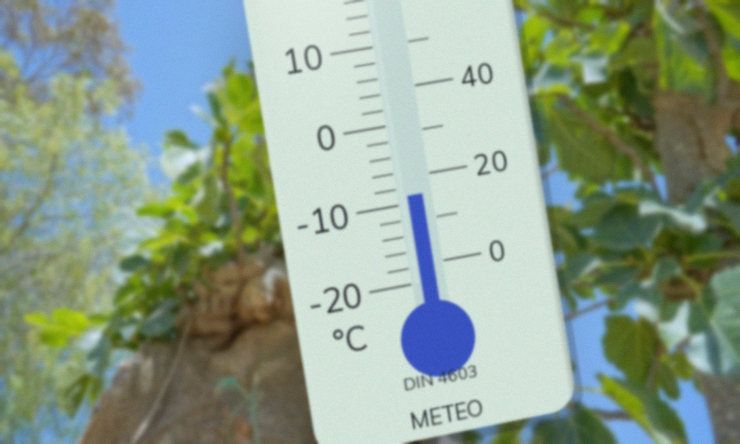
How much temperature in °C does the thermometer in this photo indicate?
-9 °C
